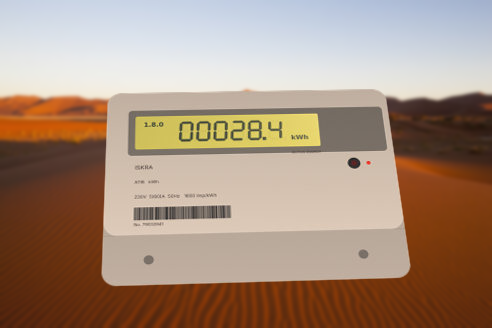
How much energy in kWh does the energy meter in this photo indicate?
28.4 kWh
